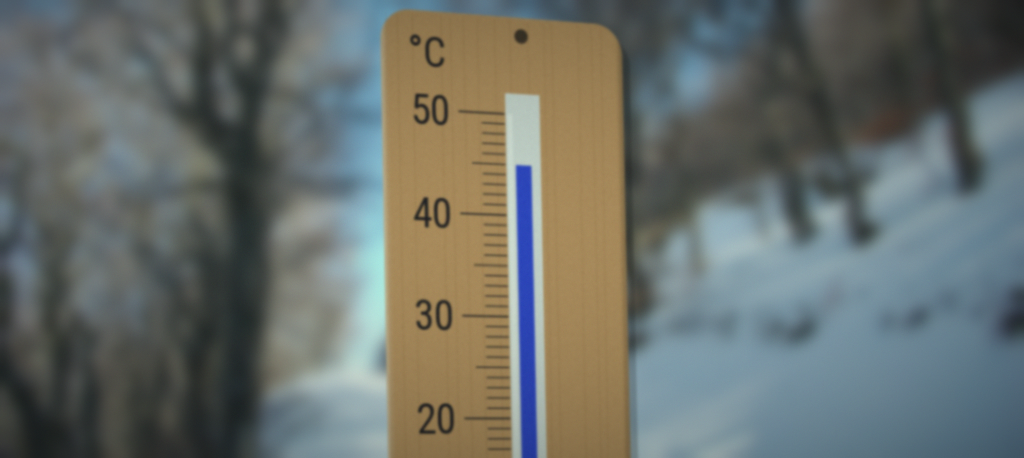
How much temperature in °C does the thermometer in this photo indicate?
45 °C
